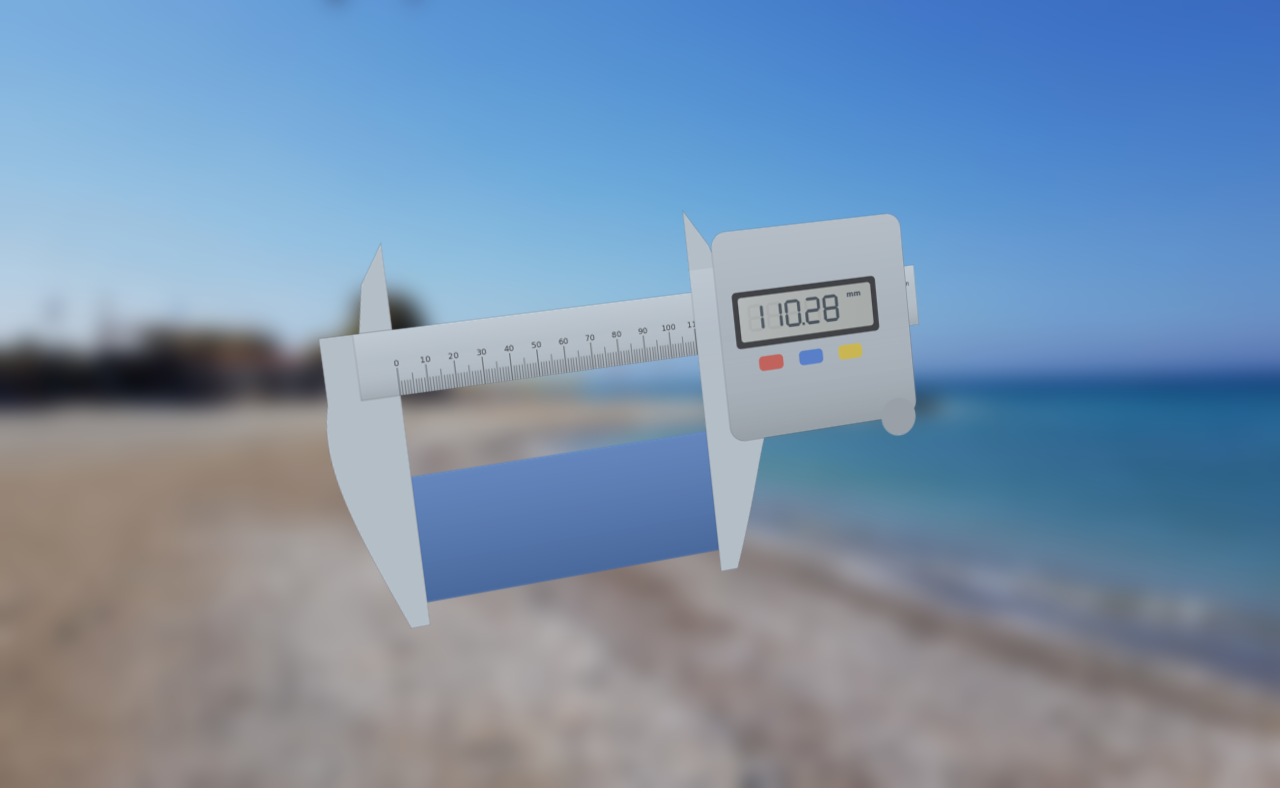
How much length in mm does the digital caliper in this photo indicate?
110.28 mm
